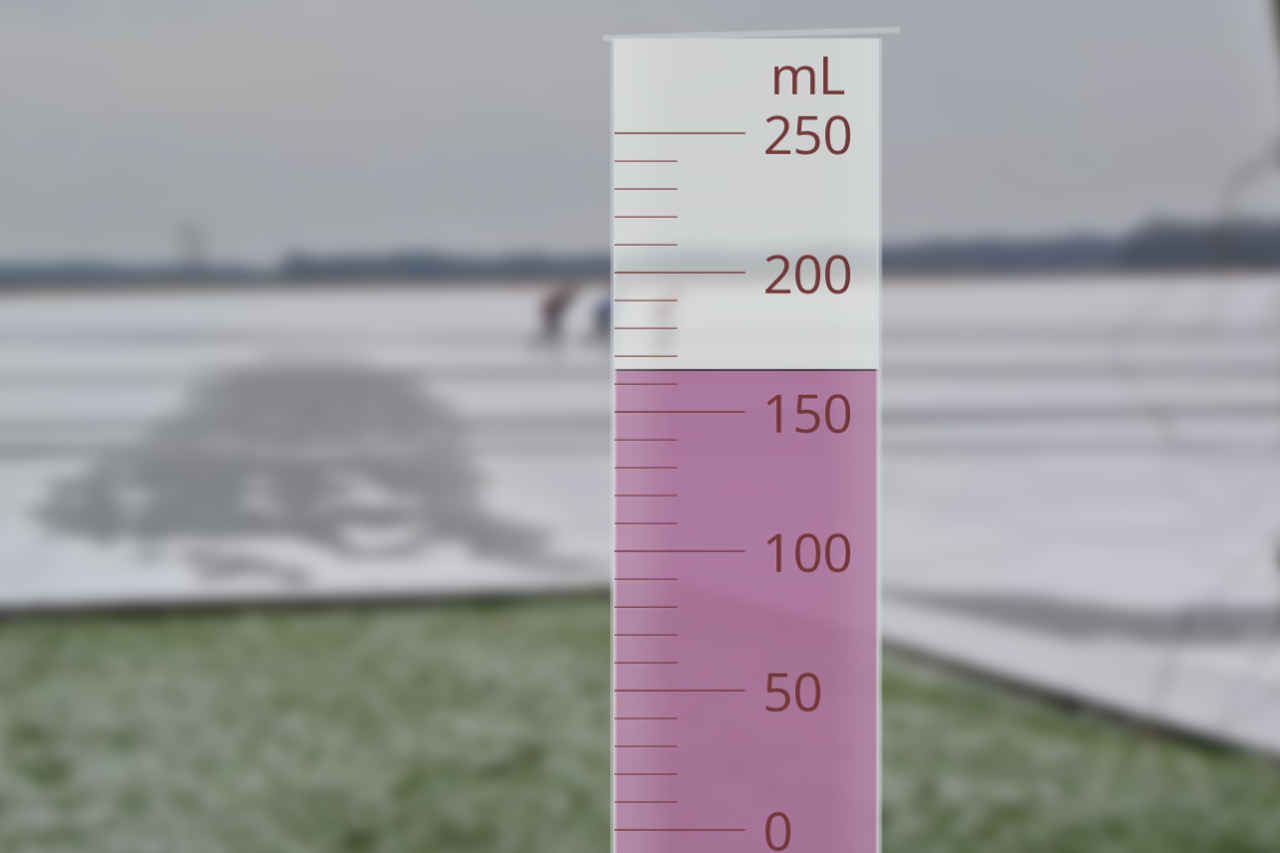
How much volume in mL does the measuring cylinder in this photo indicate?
165 mL
